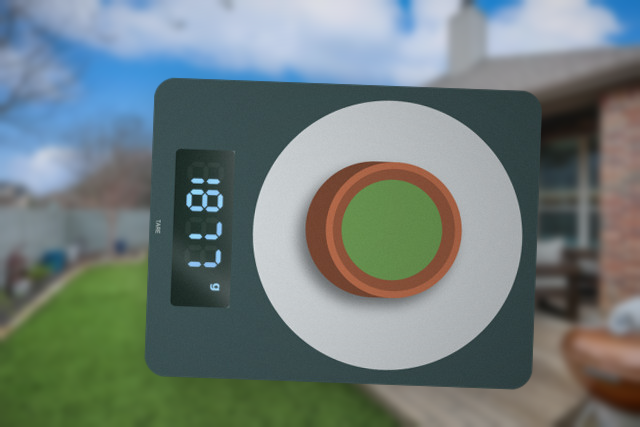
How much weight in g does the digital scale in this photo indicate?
1877 g
